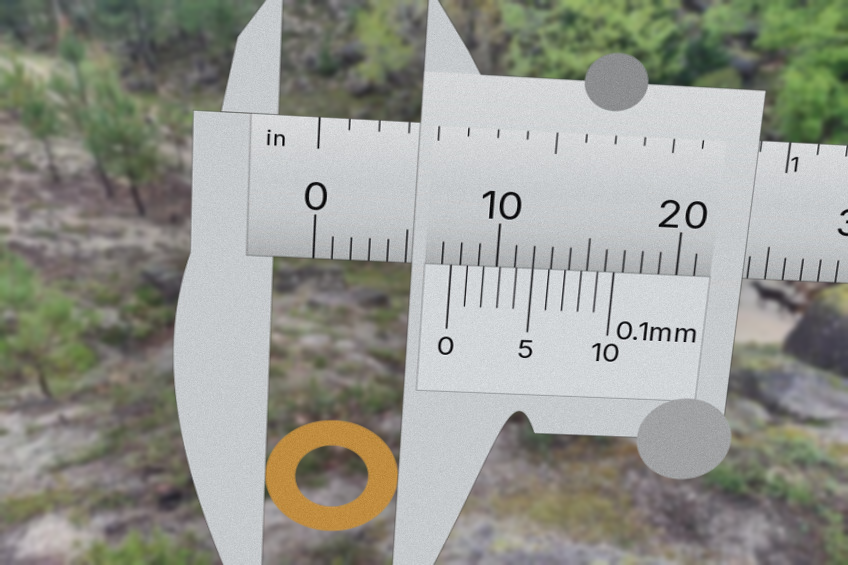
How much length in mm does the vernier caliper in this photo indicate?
7.5 mm
